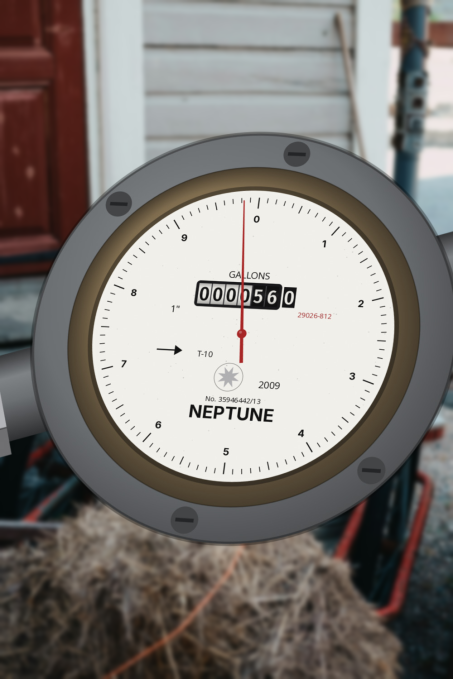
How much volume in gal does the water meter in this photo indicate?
559.8 gal
